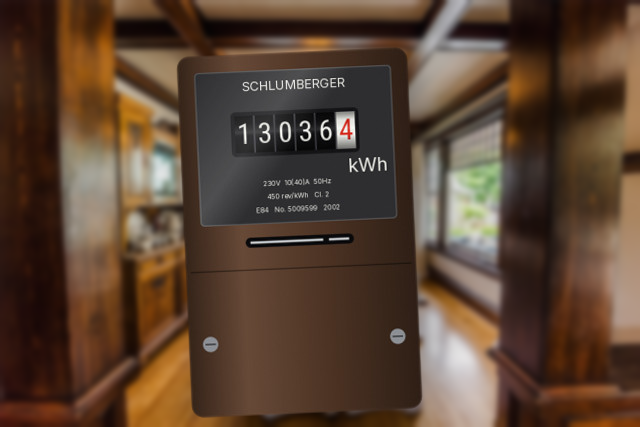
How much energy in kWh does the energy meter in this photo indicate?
13036.4 kWh
